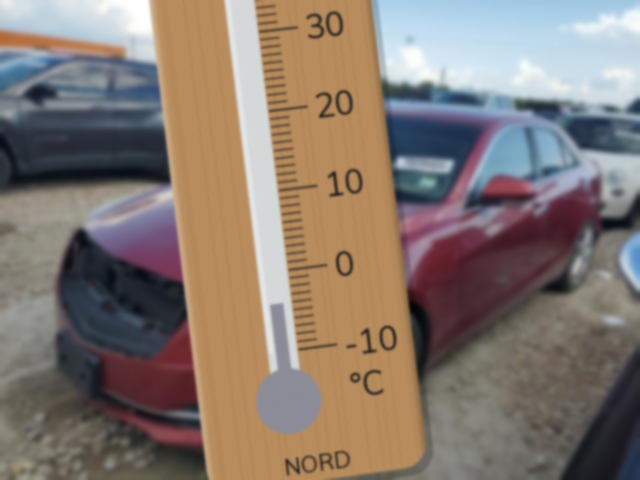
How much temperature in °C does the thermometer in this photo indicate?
-4 °C
